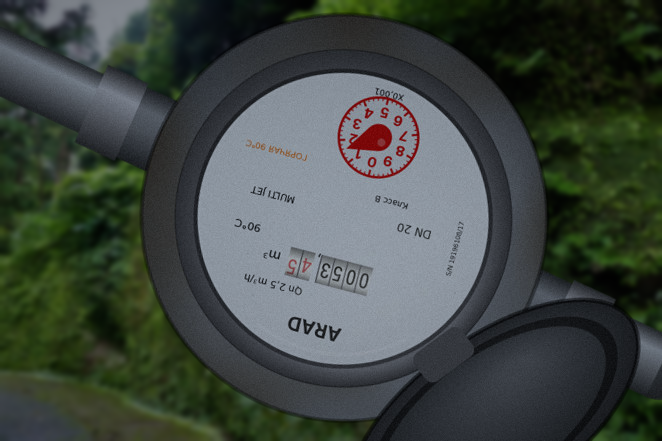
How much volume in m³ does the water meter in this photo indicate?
53.451 m³
